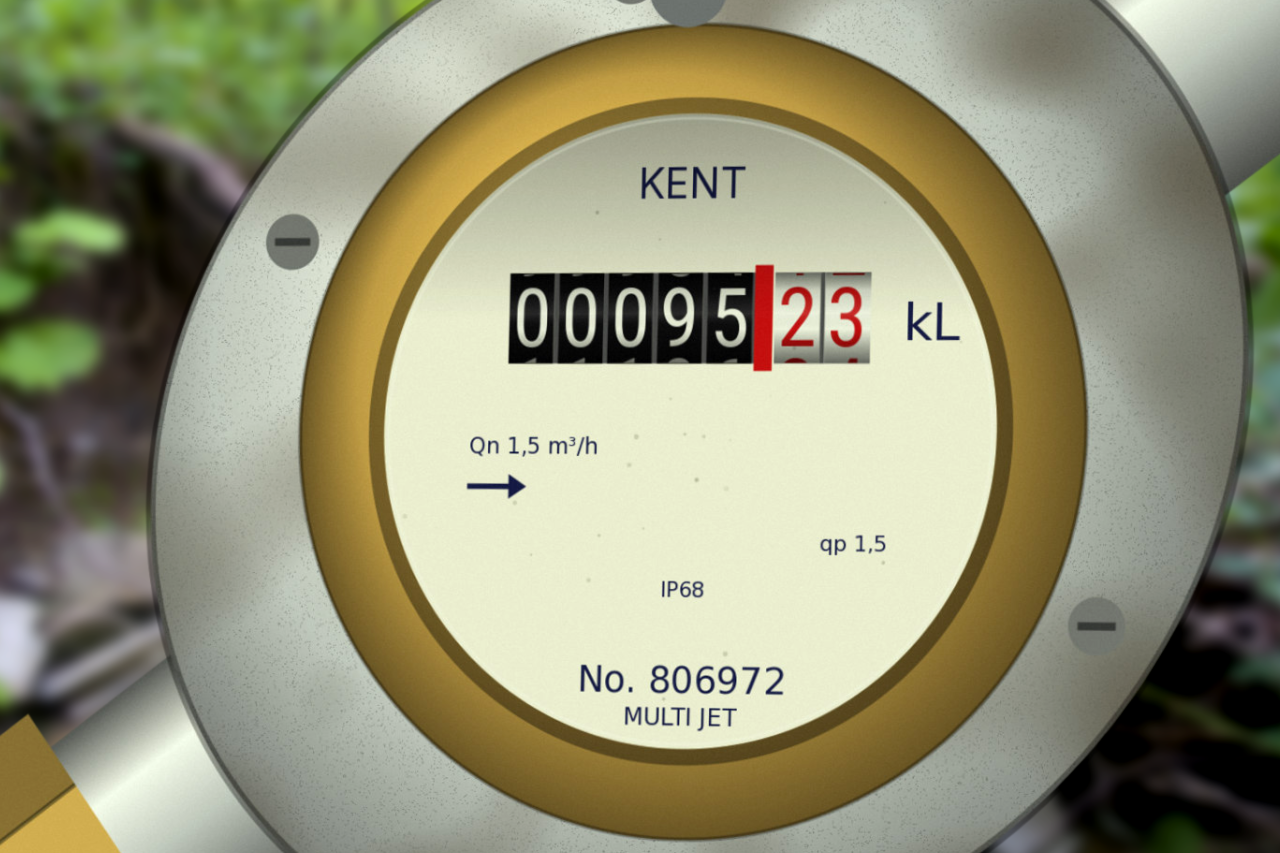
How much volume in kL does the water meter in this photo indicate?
95.23 kL
